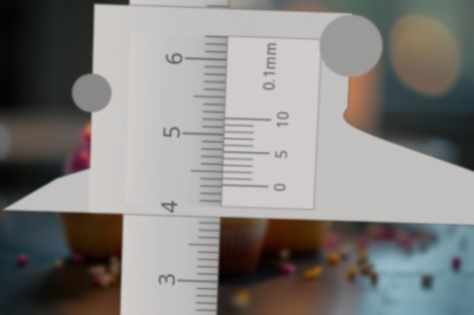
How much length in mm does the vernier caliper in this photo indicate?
43.2 mm
